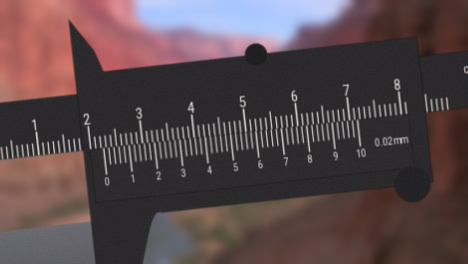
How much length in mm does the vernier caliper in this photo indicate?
22.5 mm
